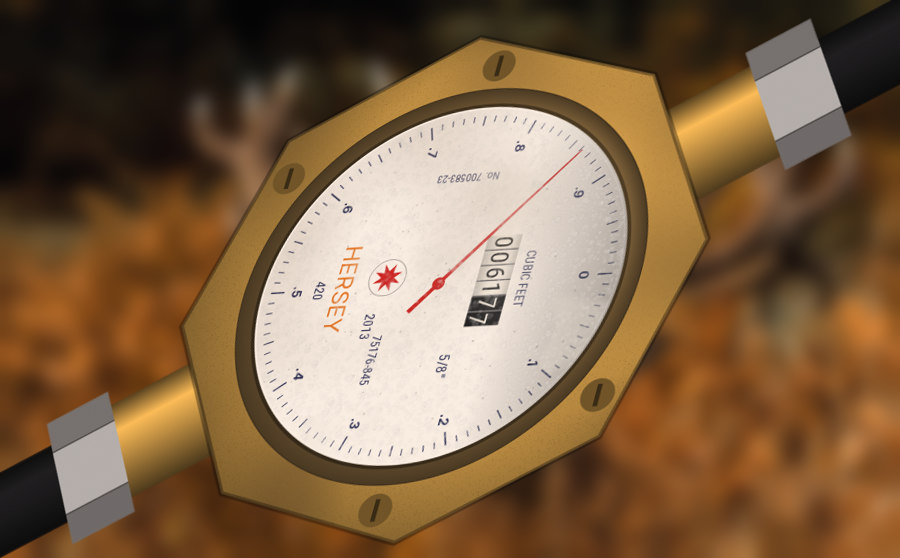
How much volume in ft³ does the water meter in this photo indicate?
6176.86 ft³
